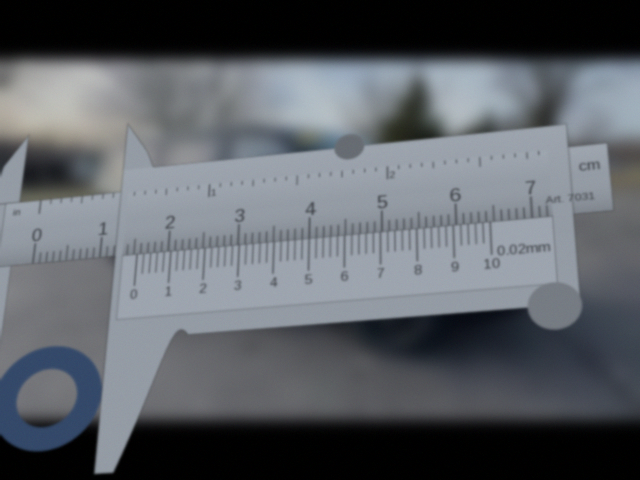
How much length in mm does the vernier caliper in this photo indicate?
15.5 mm
